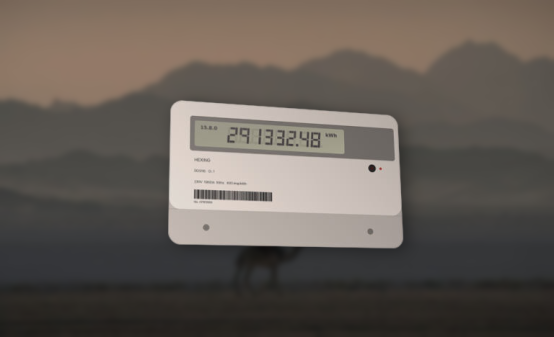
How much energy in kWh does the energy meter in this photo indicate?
291332.48 kWh
